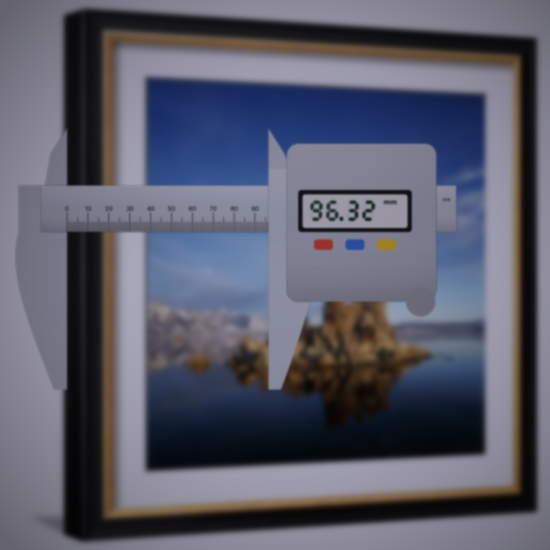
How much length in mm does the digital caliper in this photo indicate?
96.32 mm
